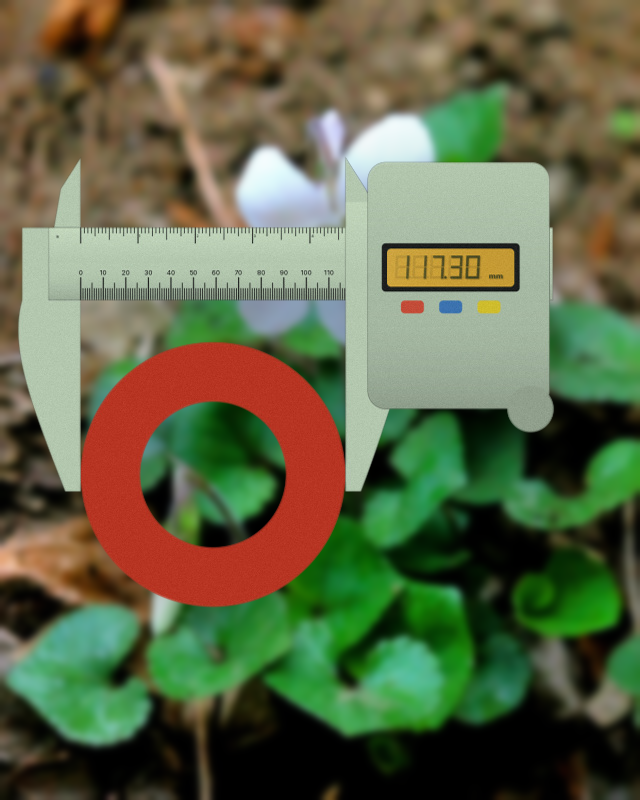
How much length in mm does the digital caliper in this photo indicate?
117.30 mm
